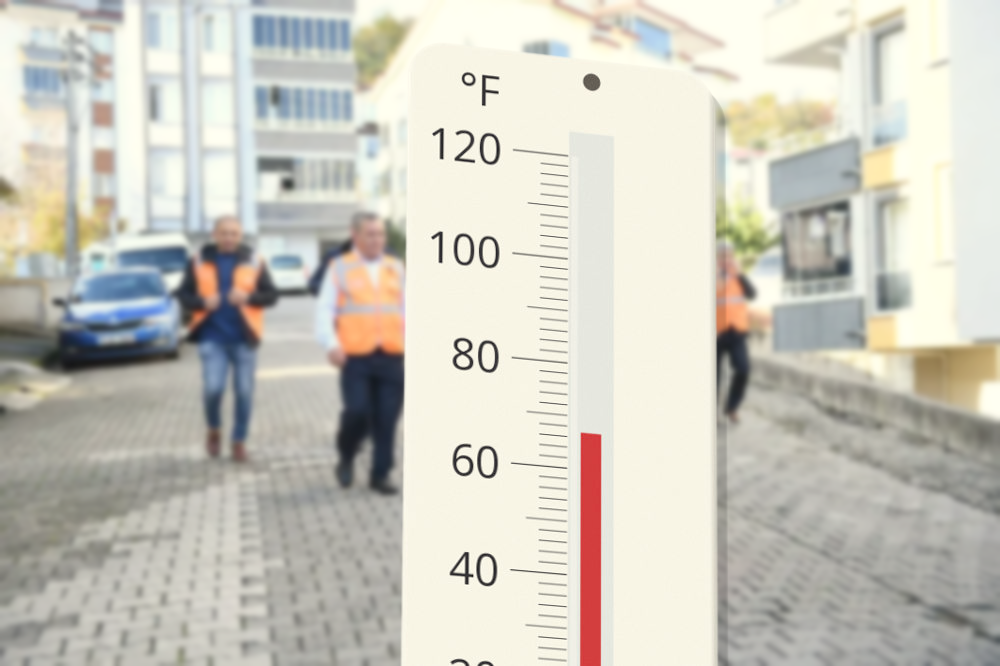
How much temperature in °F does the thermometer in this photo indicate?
67 °F
